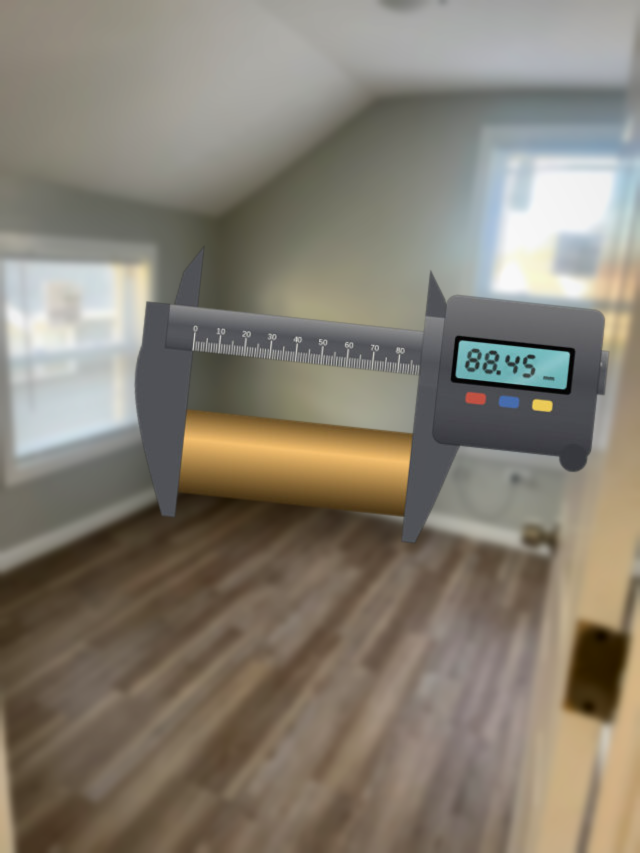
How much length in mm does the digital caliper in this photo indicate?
88.45 mm
